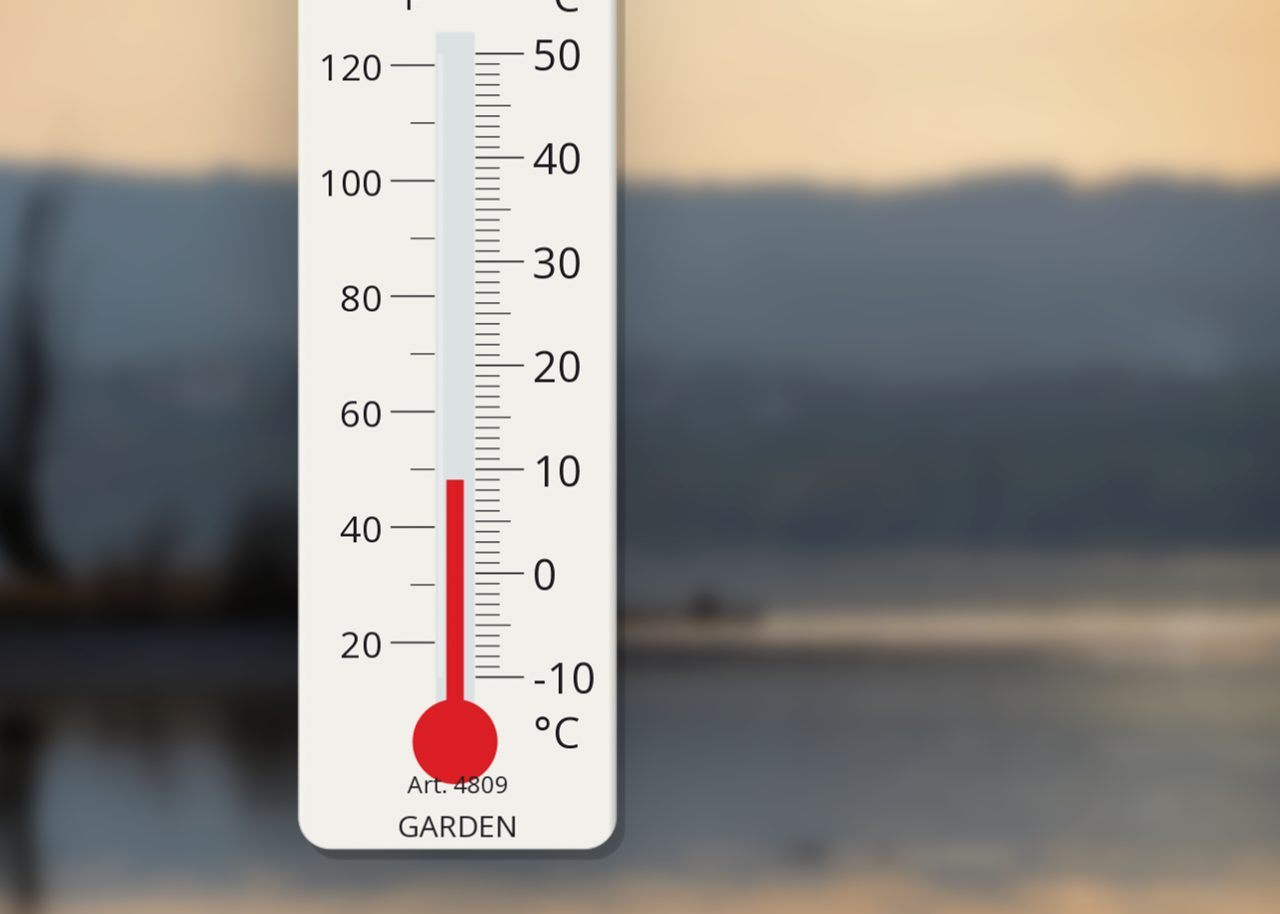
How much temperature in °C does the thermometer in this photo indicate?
9 °C
